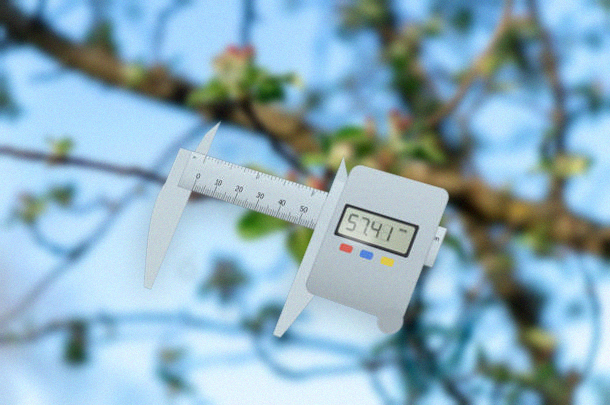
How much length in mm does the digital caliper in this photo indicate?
57.41 mm
